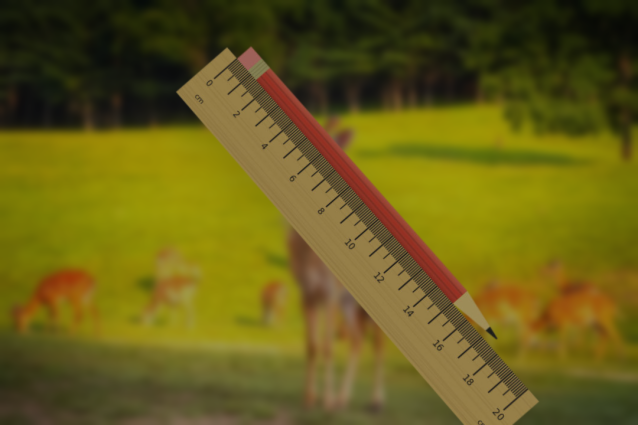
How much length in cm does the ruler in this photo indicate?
17.5 cm
